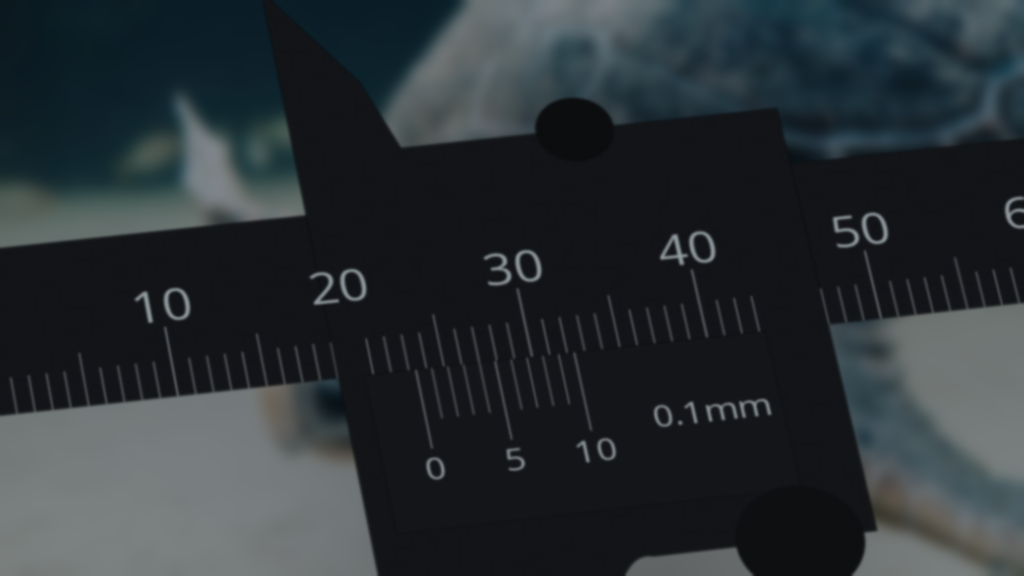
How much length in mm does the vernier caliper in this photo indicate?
23.4 mm
